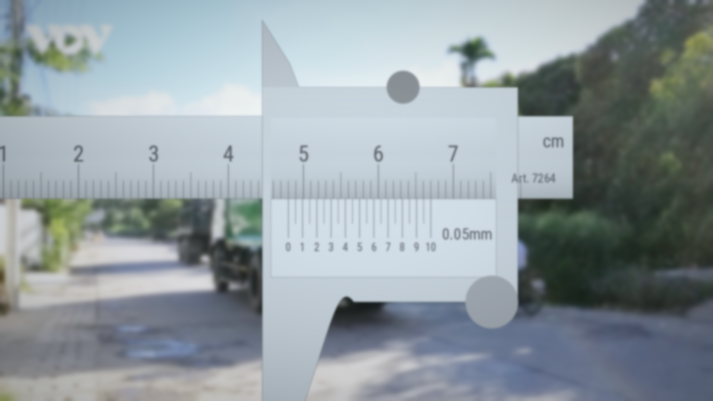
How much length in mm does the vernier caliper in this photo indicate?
48.0 mm
